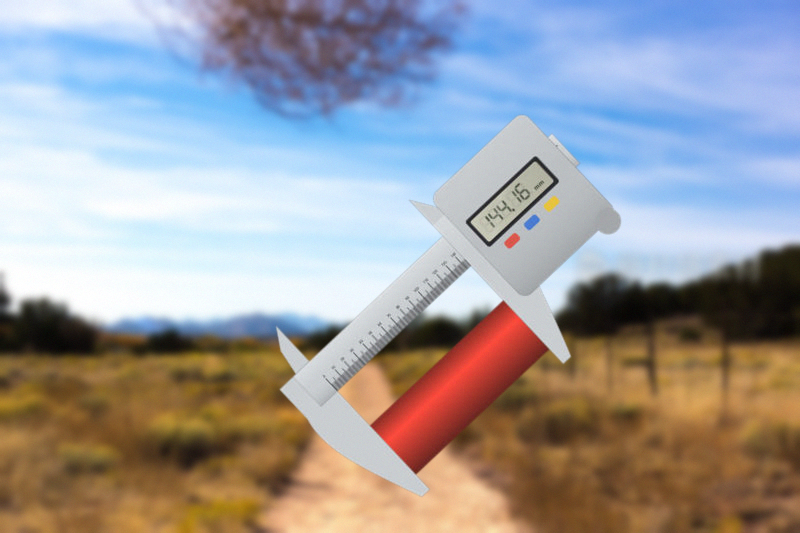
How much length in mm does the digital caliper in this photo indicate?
144.16 mm
